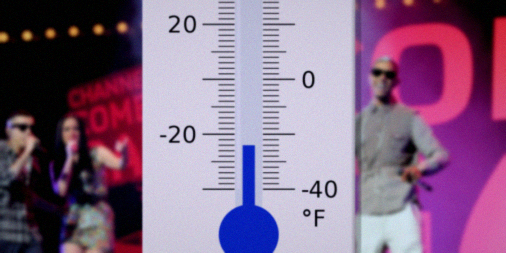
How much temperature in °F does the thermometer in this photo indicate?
-24 °F
